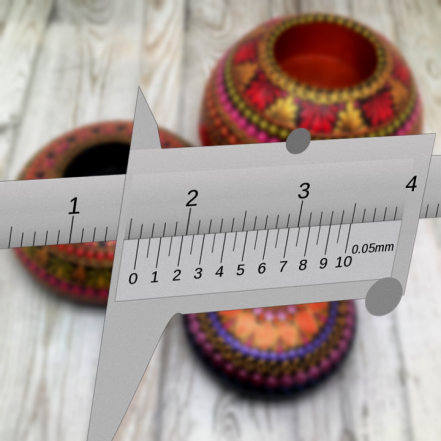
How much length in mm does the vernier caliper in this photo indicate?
15.9 mm
